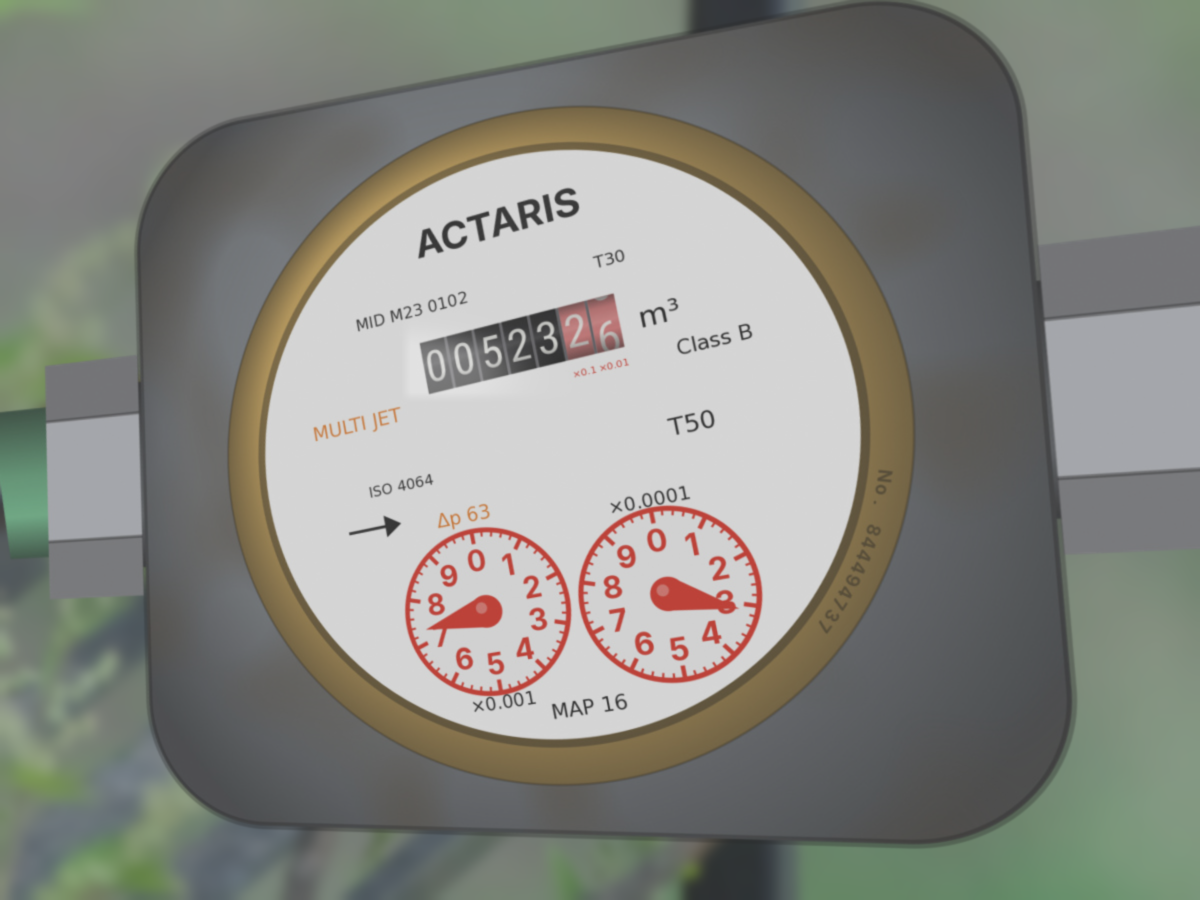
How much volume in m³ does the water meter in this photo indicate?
523.2573 m³
